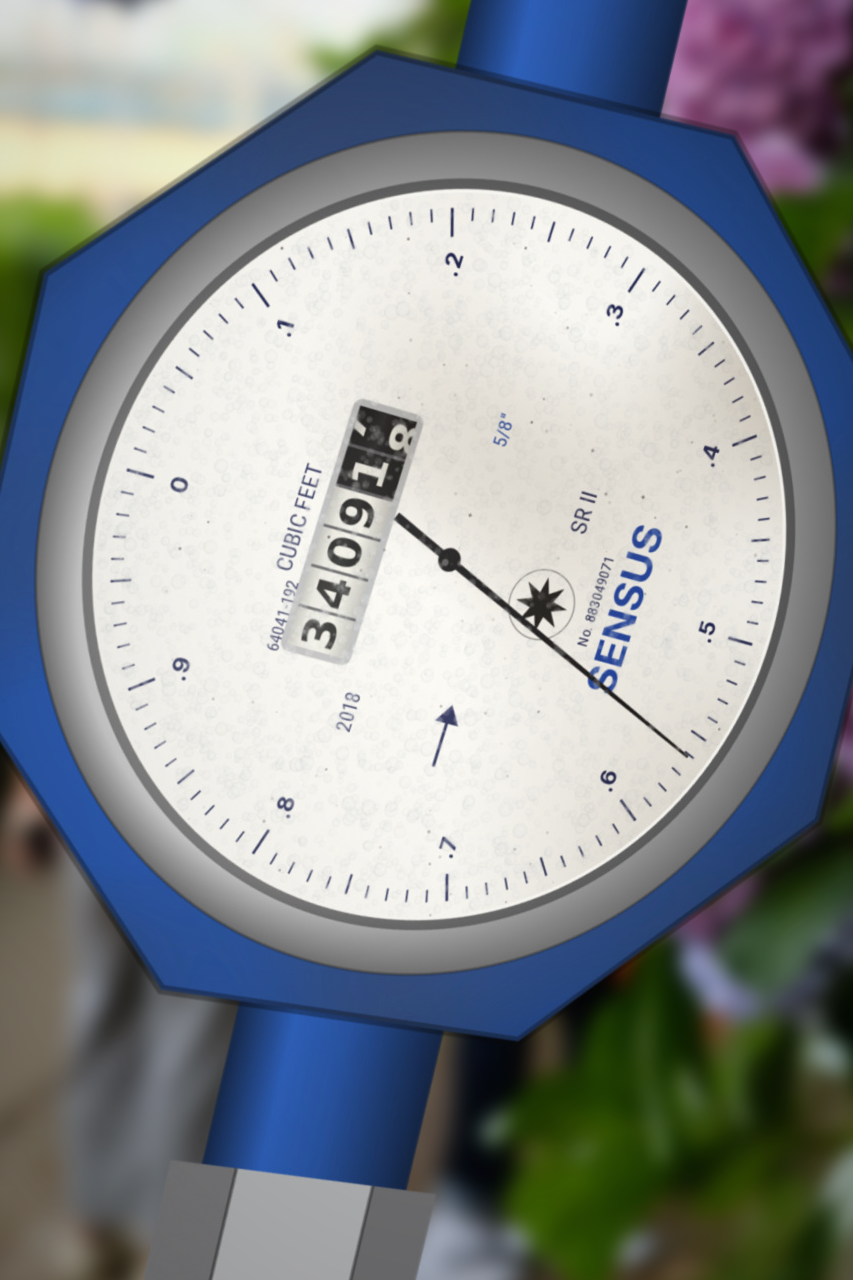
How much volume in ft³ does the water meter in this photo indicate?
340917.56 ft³
